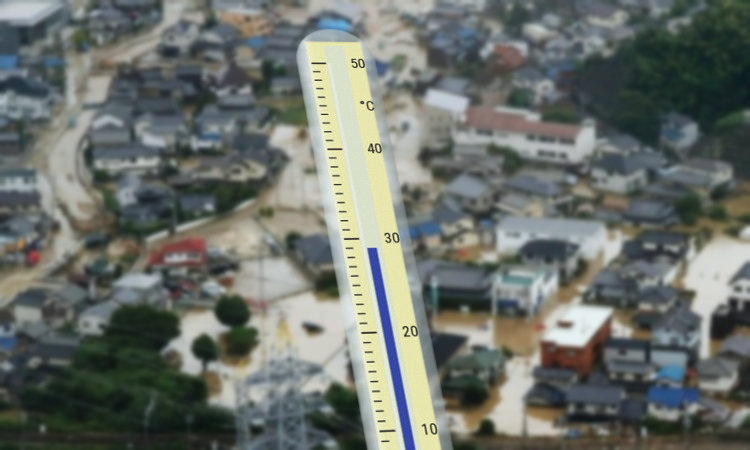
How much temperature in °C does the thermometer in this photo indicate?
29 °C
